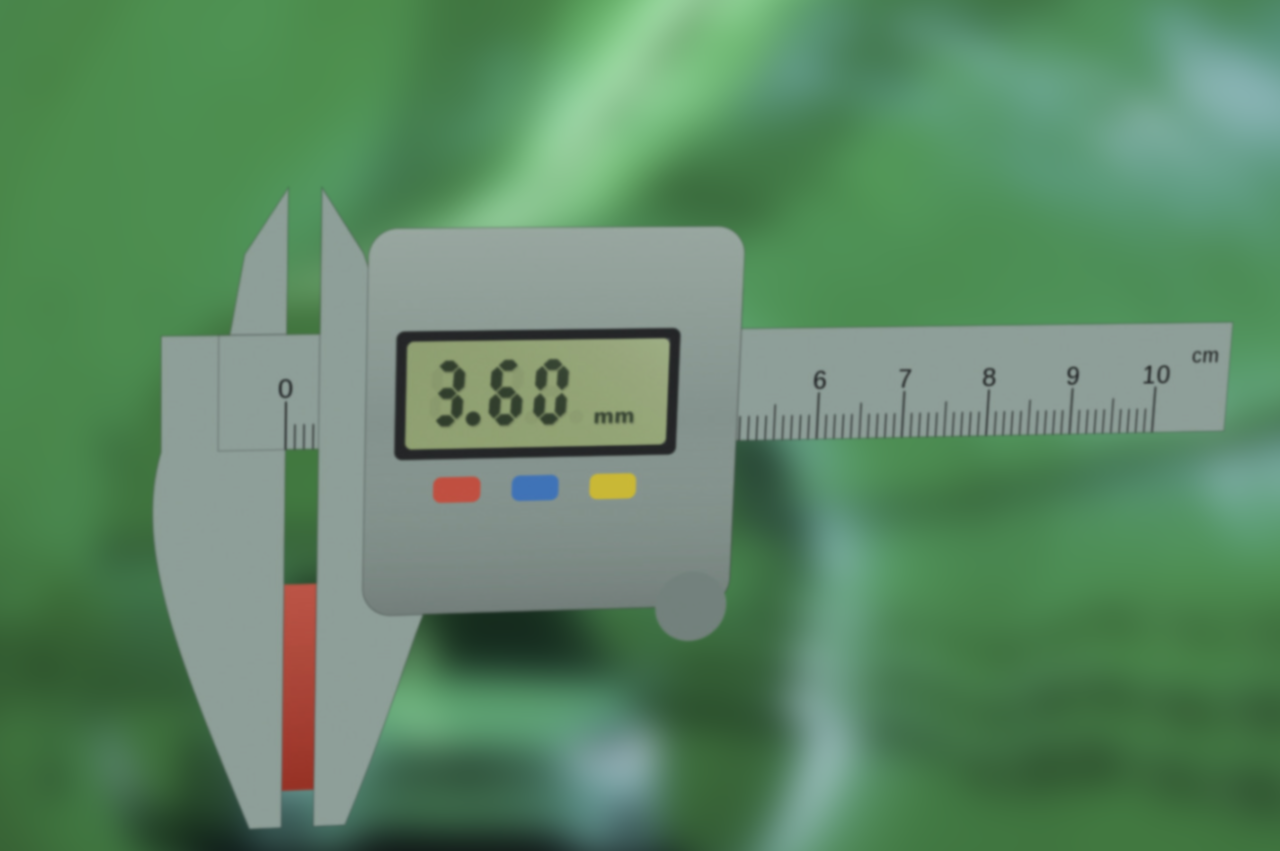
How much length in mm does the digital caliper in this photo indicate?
3.60 mm
